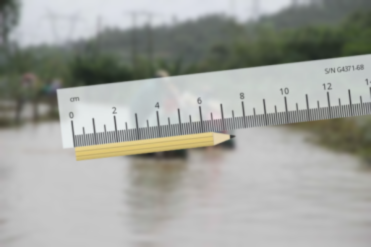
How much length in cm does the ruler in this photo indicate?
7.5 cm
